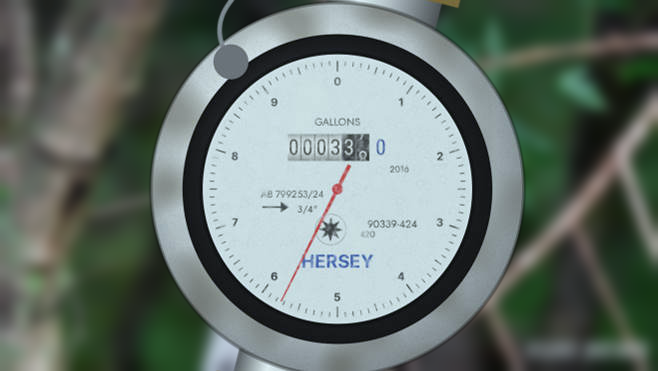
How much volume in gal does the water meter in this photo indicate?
3375.7 gal
